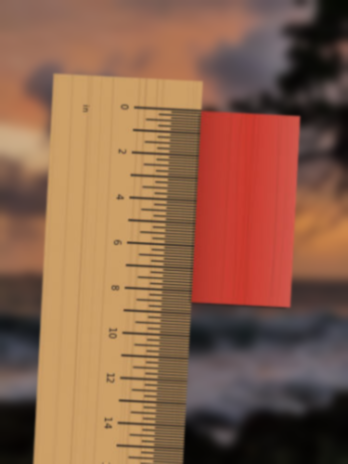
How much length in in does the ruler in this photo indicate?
8.5 in
